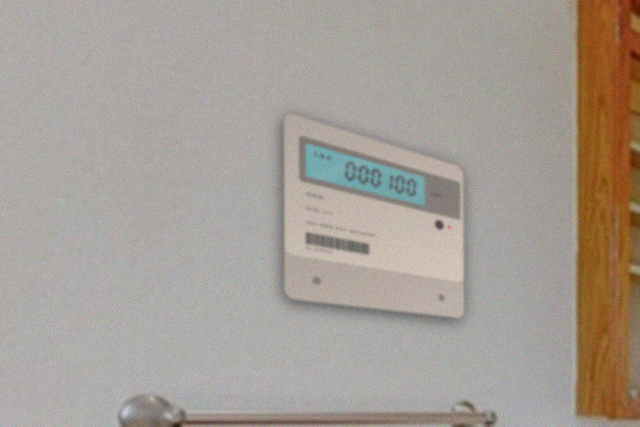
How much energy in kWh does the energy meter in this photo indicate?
100 kWh
